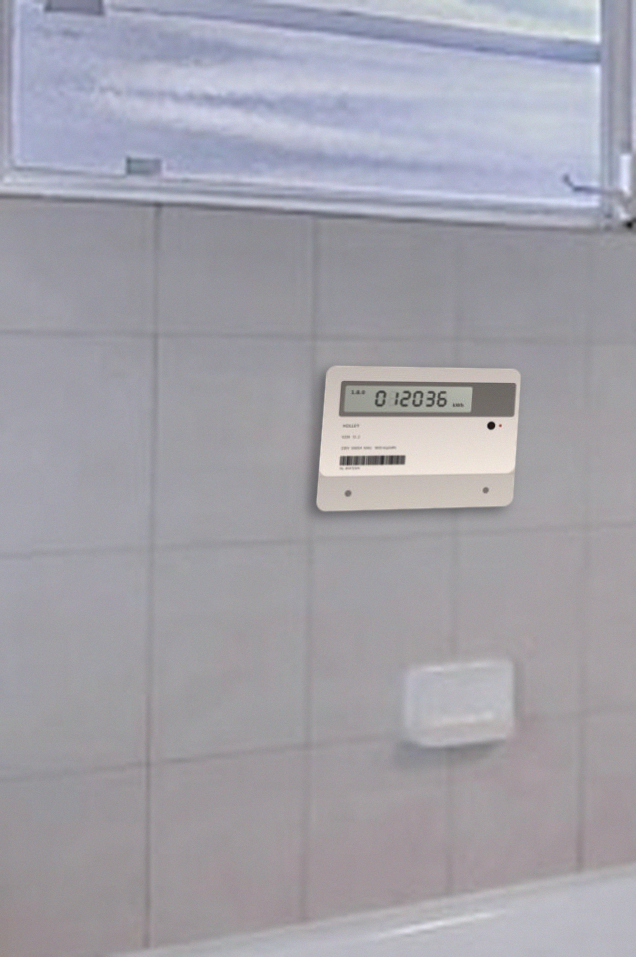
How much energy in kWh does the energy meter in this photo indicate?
12036 kWh
